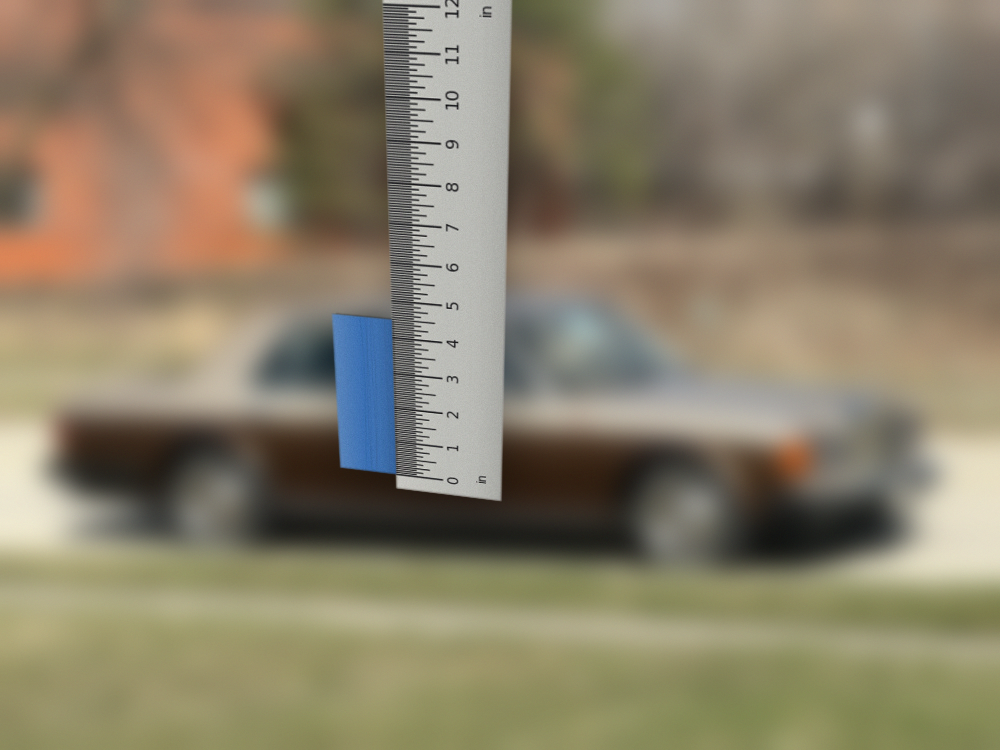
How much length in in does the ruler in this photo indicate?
4.5 in
